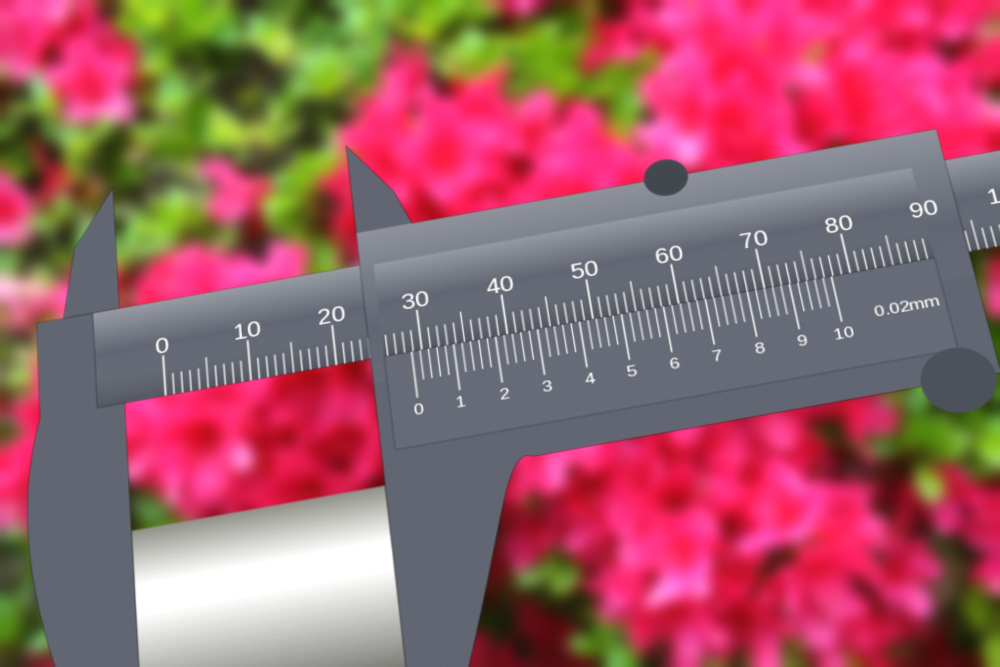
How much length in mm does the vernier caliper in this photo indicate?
28.8 mm
